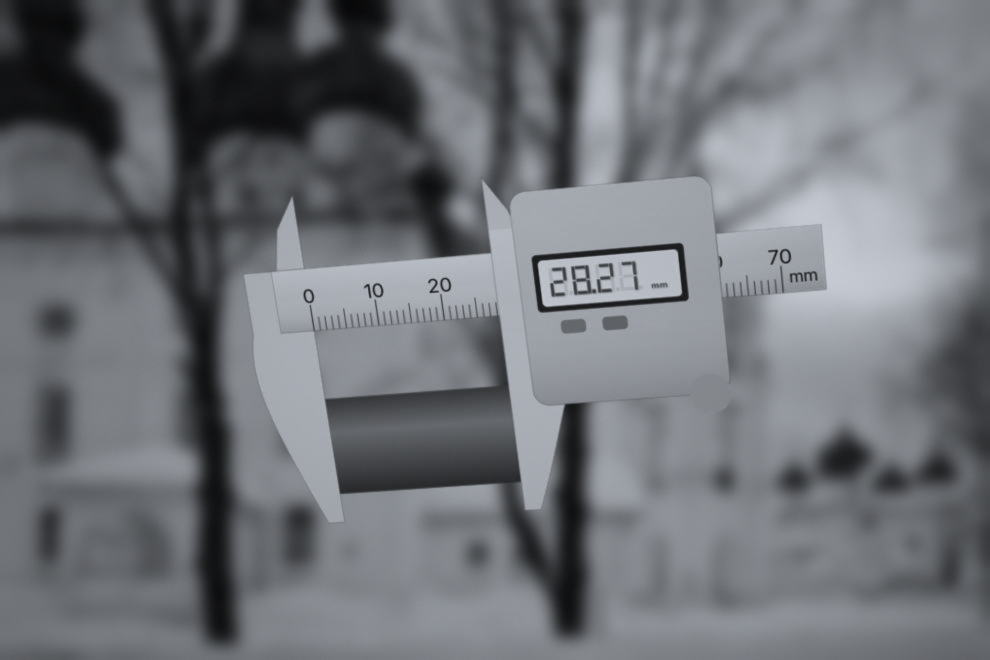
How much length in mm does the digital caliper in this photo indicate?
28.27 mm
